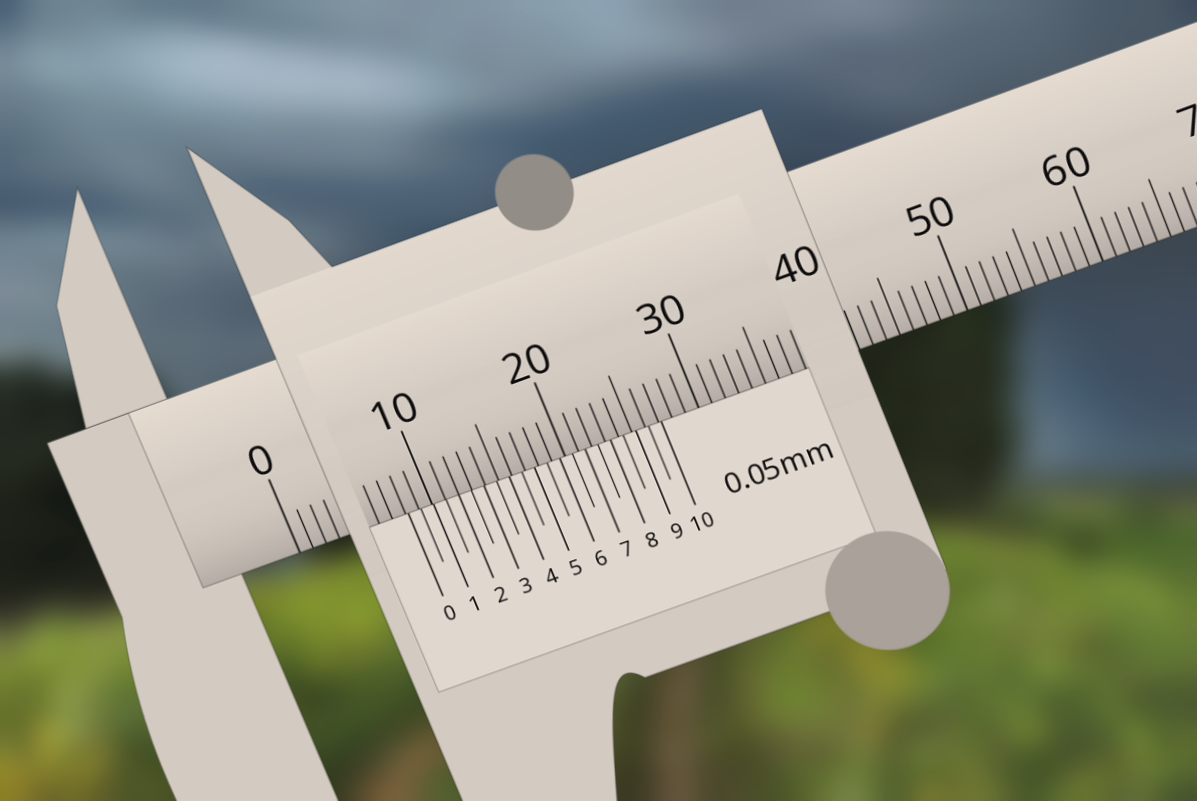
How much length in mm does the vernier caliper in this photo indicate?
8.2 mm
